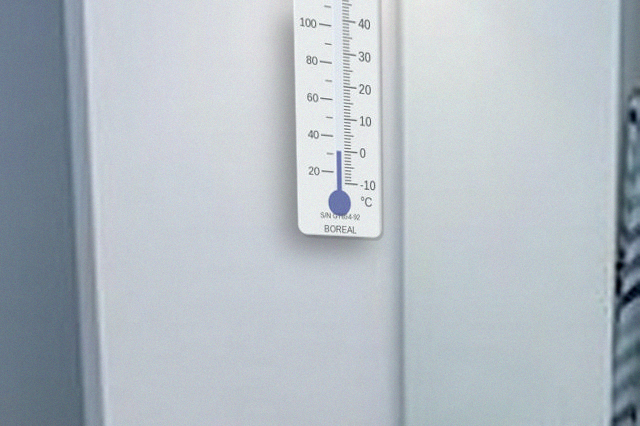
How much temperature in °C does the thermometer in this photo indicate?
0 °C
